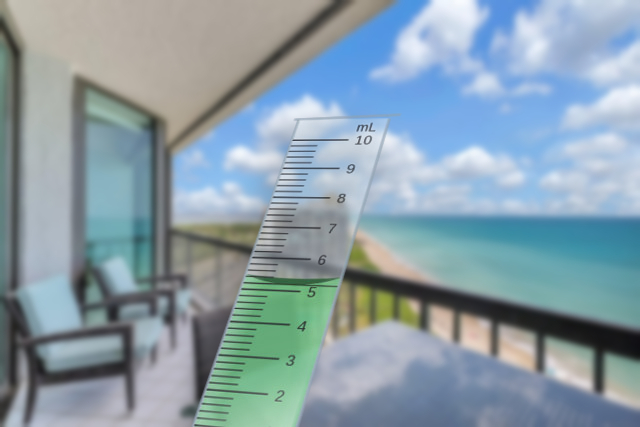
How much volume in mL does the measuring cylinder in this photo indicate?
5.2 mL
